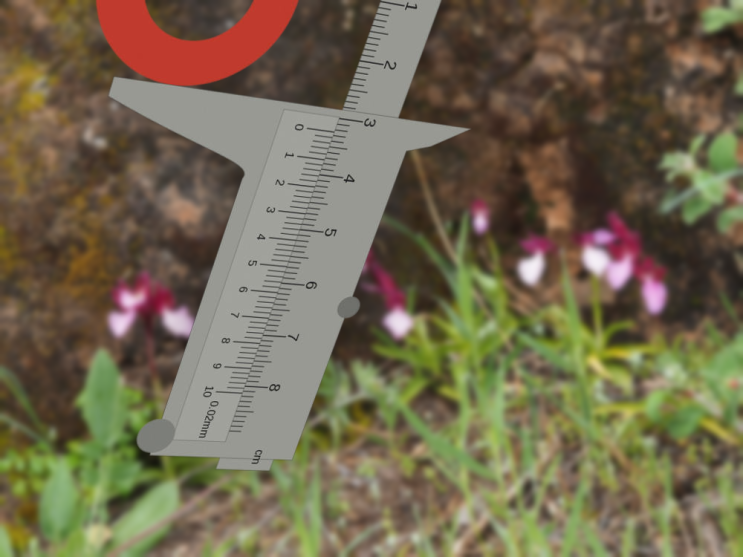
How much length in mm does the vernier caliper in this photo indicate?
32.4 mm
